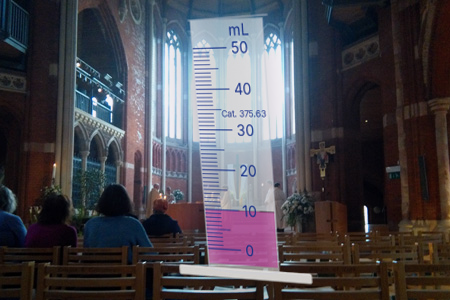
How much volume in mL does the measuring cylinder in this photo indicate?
10 mL
